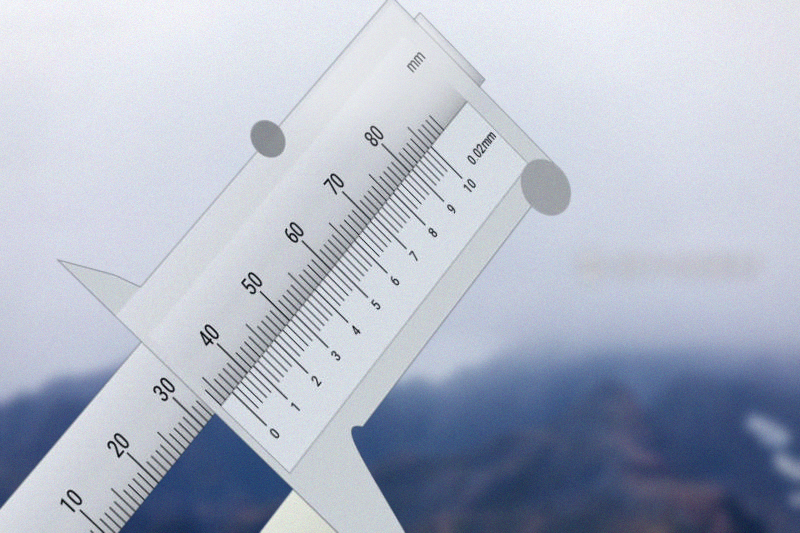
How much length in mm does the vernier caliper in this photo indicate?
36.5 mm
